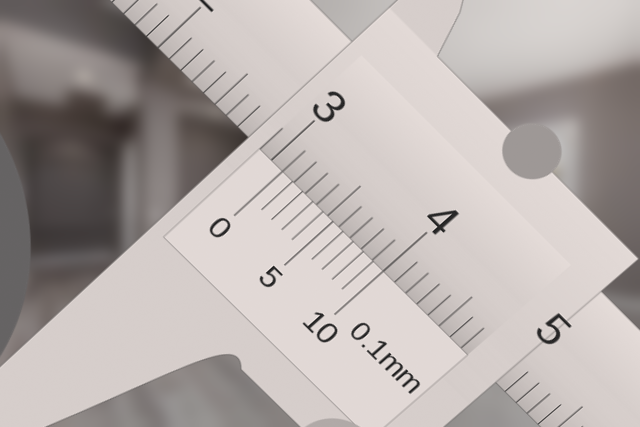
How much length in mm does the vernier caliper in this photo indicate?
31.0 mm
